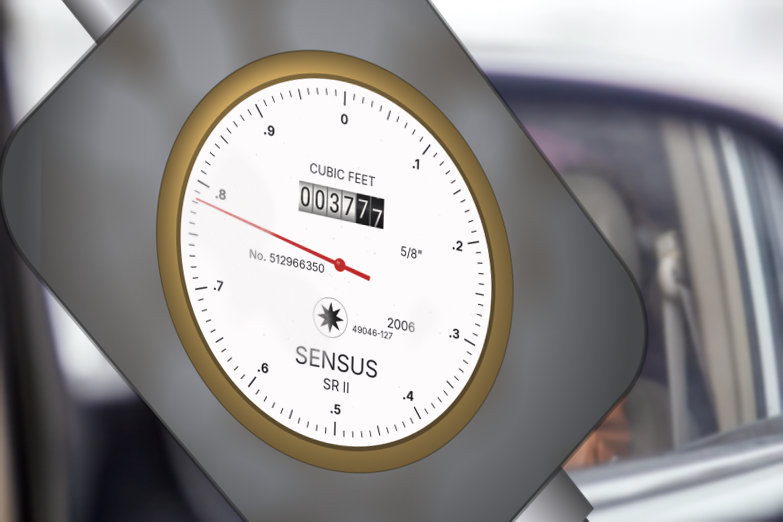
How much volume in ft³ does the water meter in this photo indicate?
3776.78 ft³
